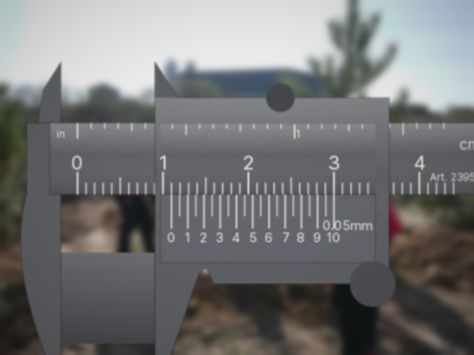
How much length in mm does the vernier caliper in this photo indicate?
11.0 mm
